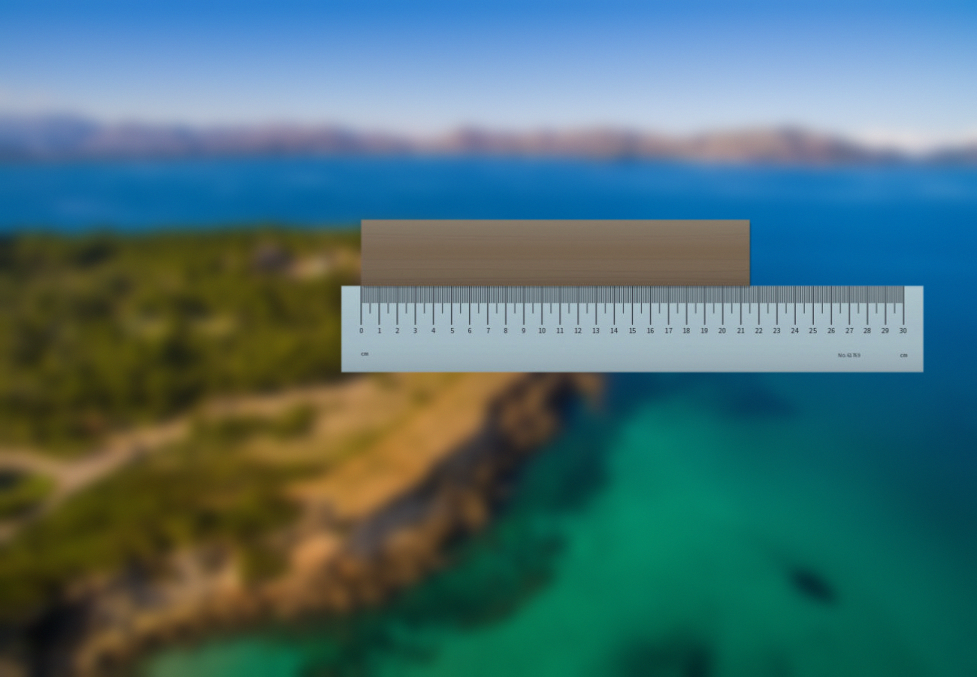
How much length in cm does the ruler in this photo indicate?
21.5 cm
